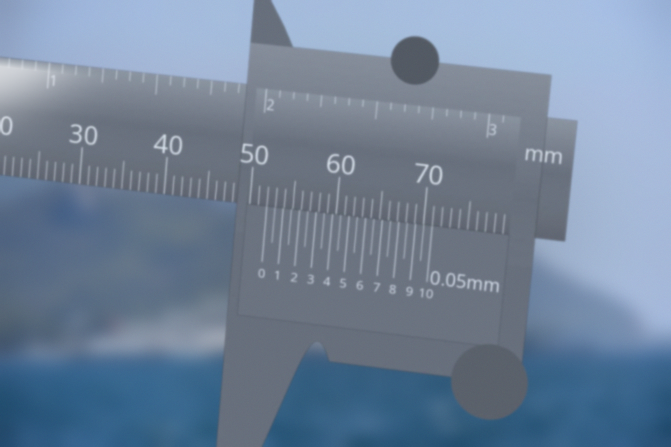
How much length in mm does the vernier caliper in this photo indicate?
52.0 mm
